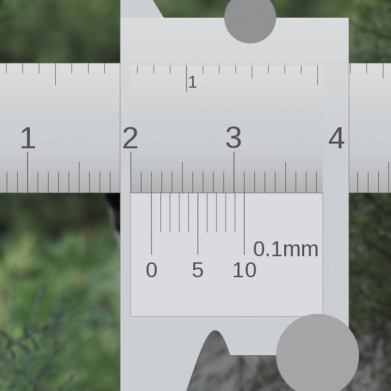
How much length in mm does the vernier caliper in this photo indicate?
22.0 mm
